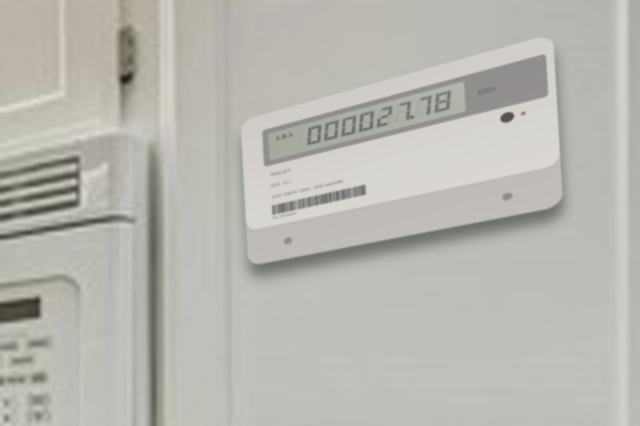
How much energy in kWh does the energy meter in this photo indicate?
27.78 kWh
